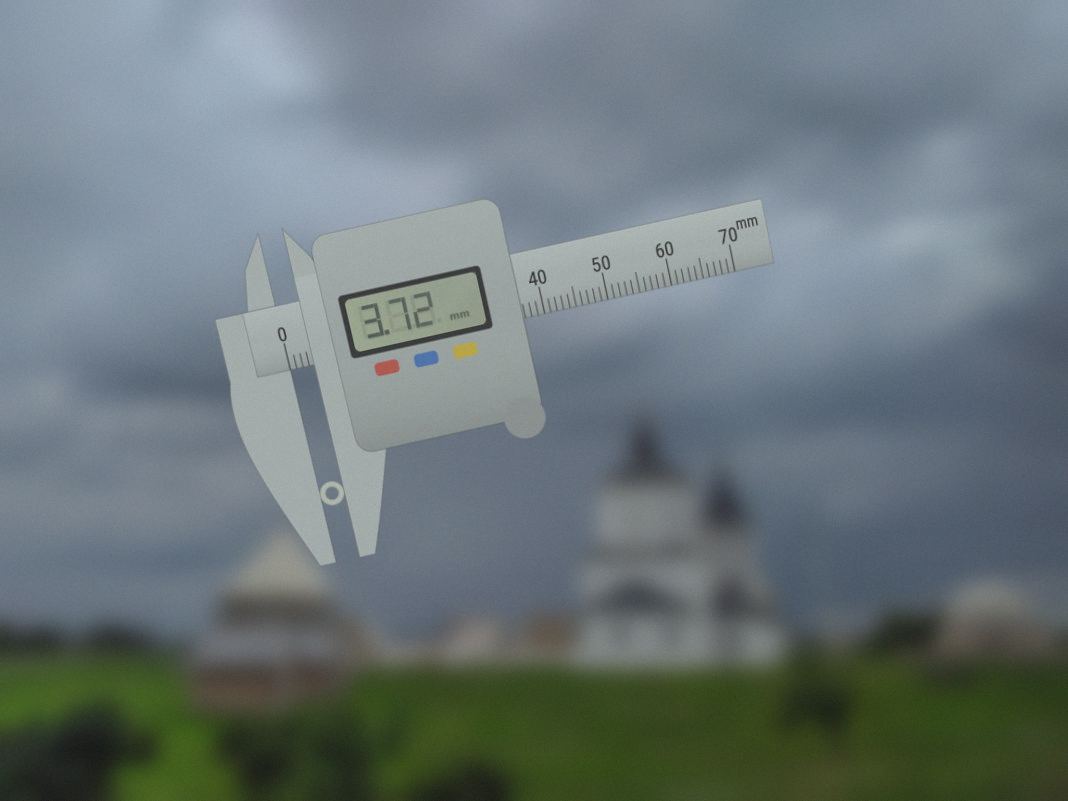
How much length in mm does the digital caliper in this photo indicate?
3.72 mm
